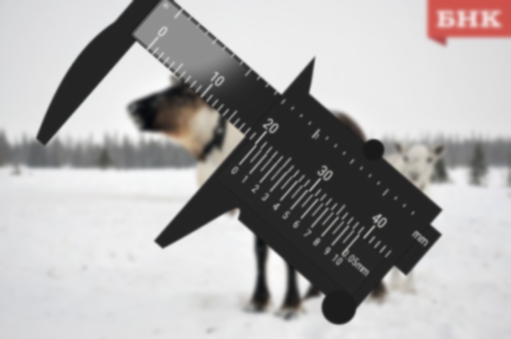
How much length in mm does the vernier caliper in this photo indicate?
20.2 mm
